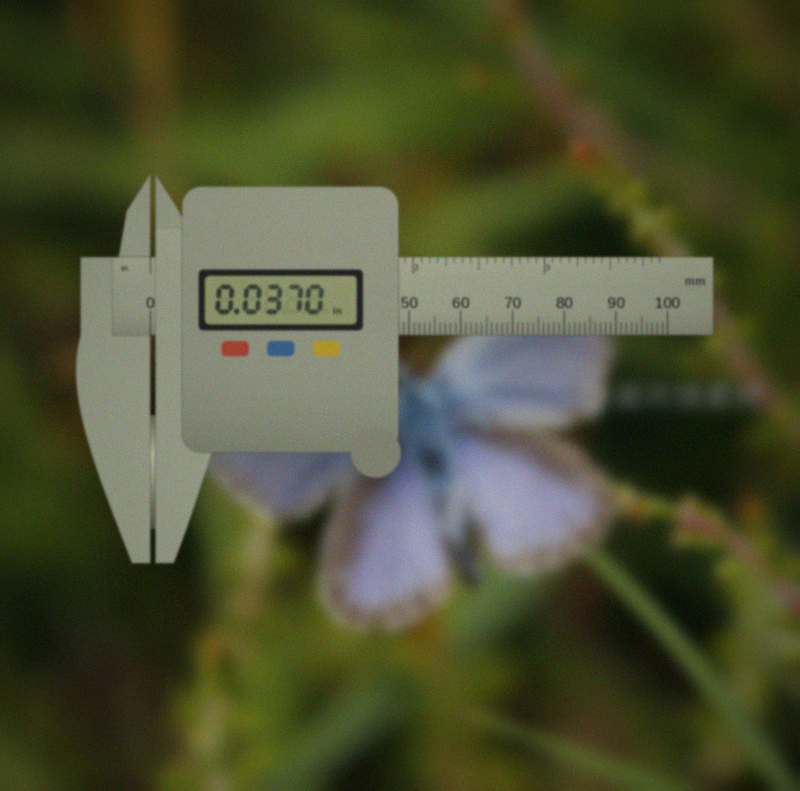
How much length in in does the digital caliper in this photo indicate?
0.0370 in
